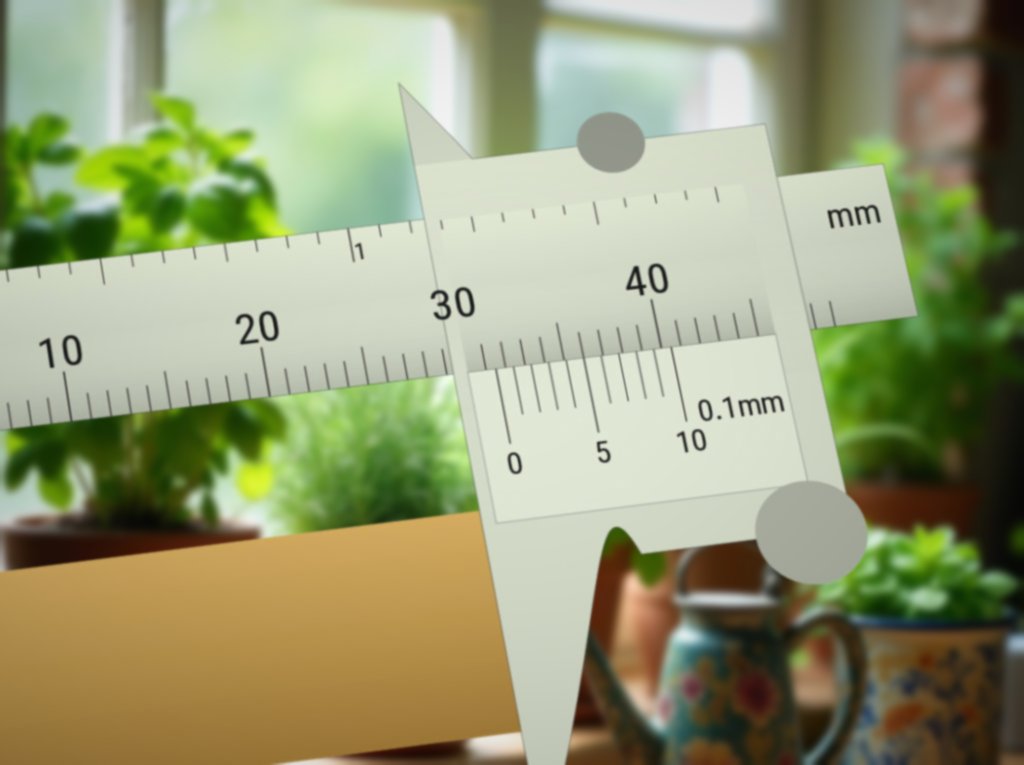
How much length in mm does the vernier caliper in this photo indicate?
31.5 mm
